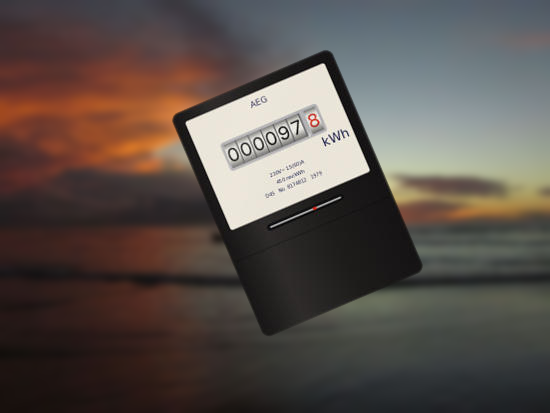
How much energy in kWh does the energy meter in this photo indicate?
97.8 kWh
